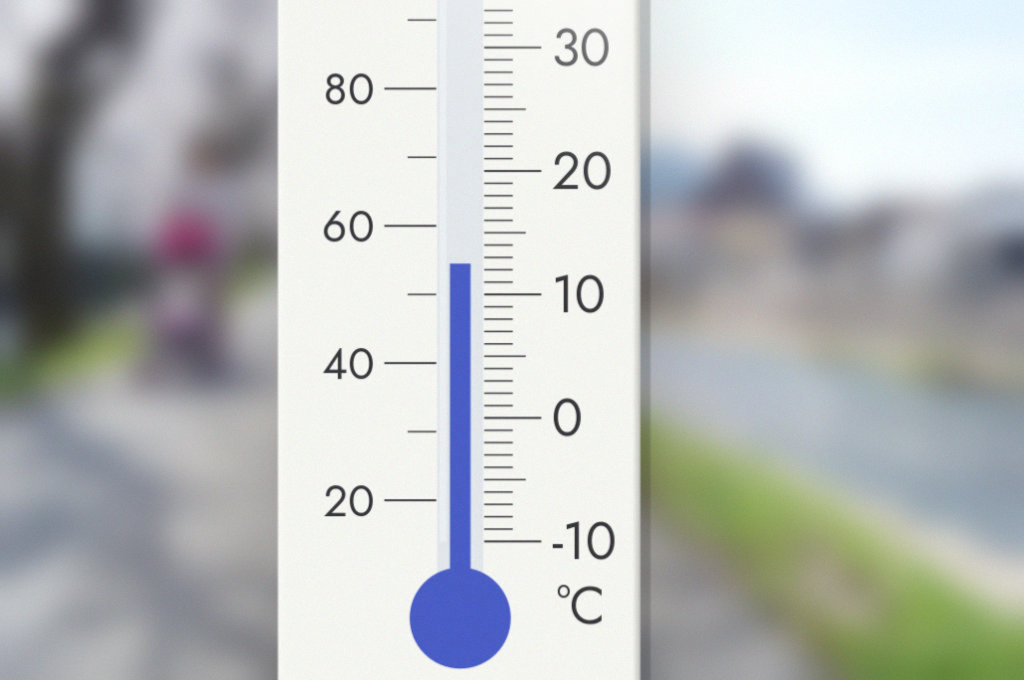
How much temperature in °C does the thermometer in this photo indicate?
12.5 °C
